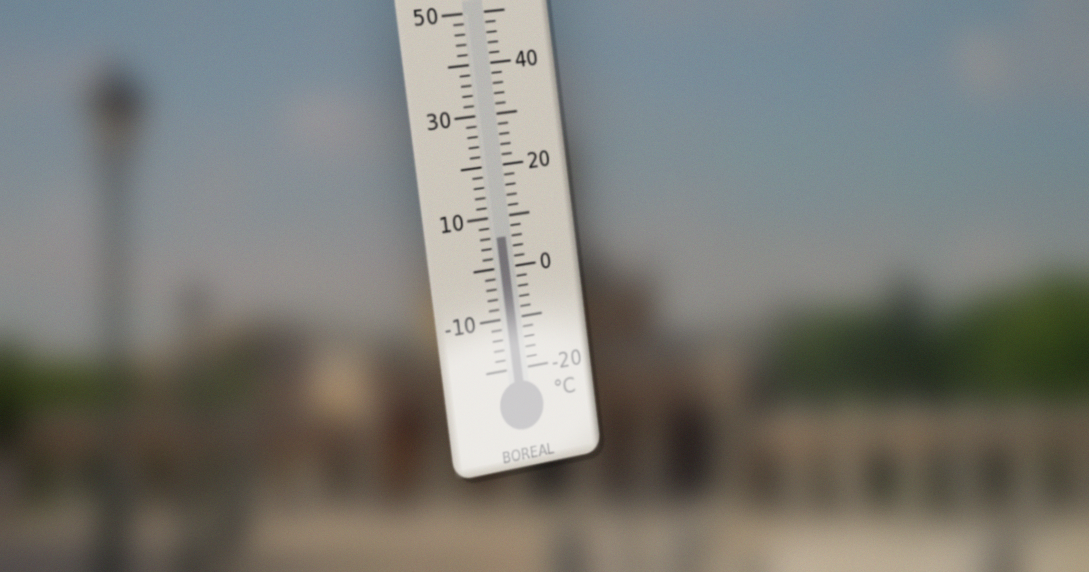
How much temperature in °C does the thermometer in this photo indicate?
6 °C
